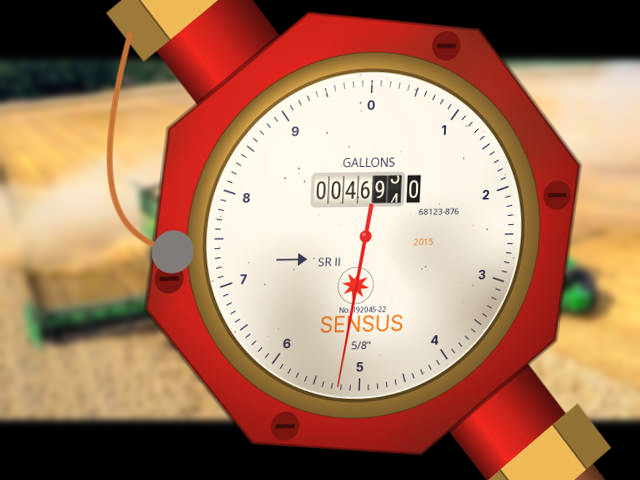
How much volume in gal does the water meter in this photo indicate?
46935.2 gal
